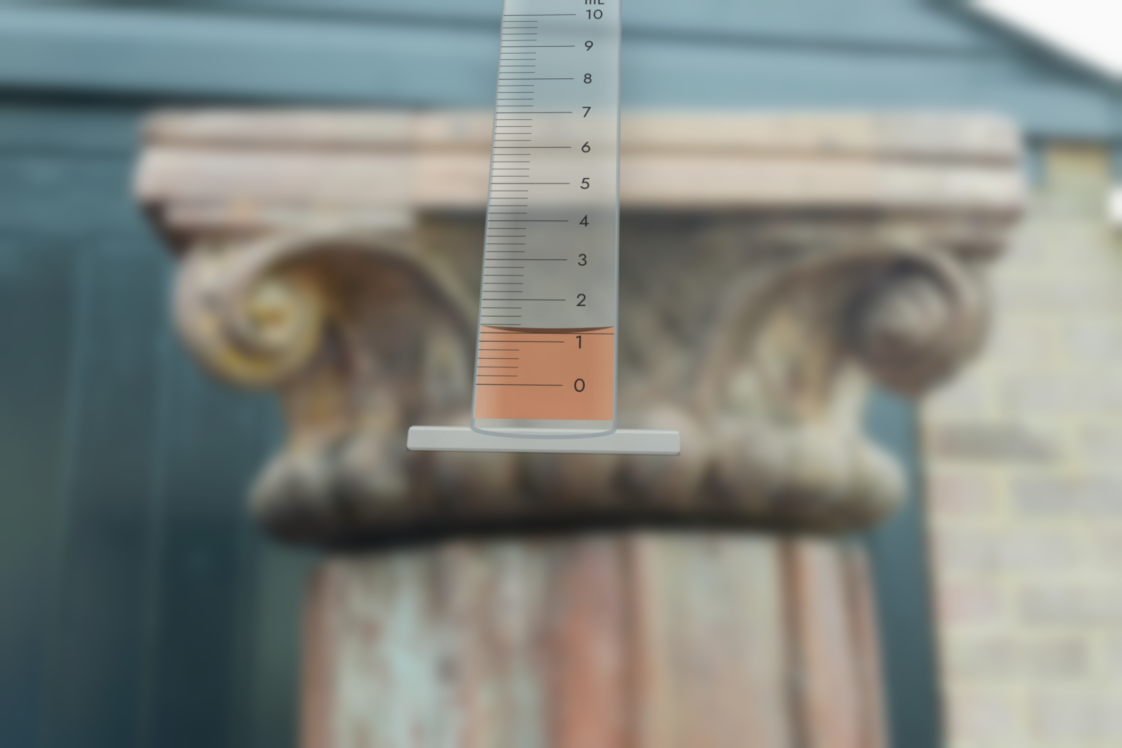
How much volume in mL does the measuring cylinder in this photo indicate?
1.2 mL
